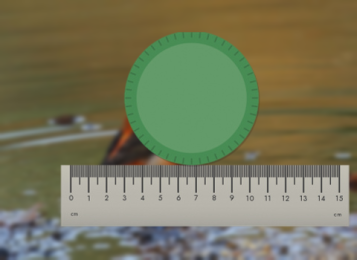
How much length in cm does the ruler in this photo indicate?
7.5 cm
